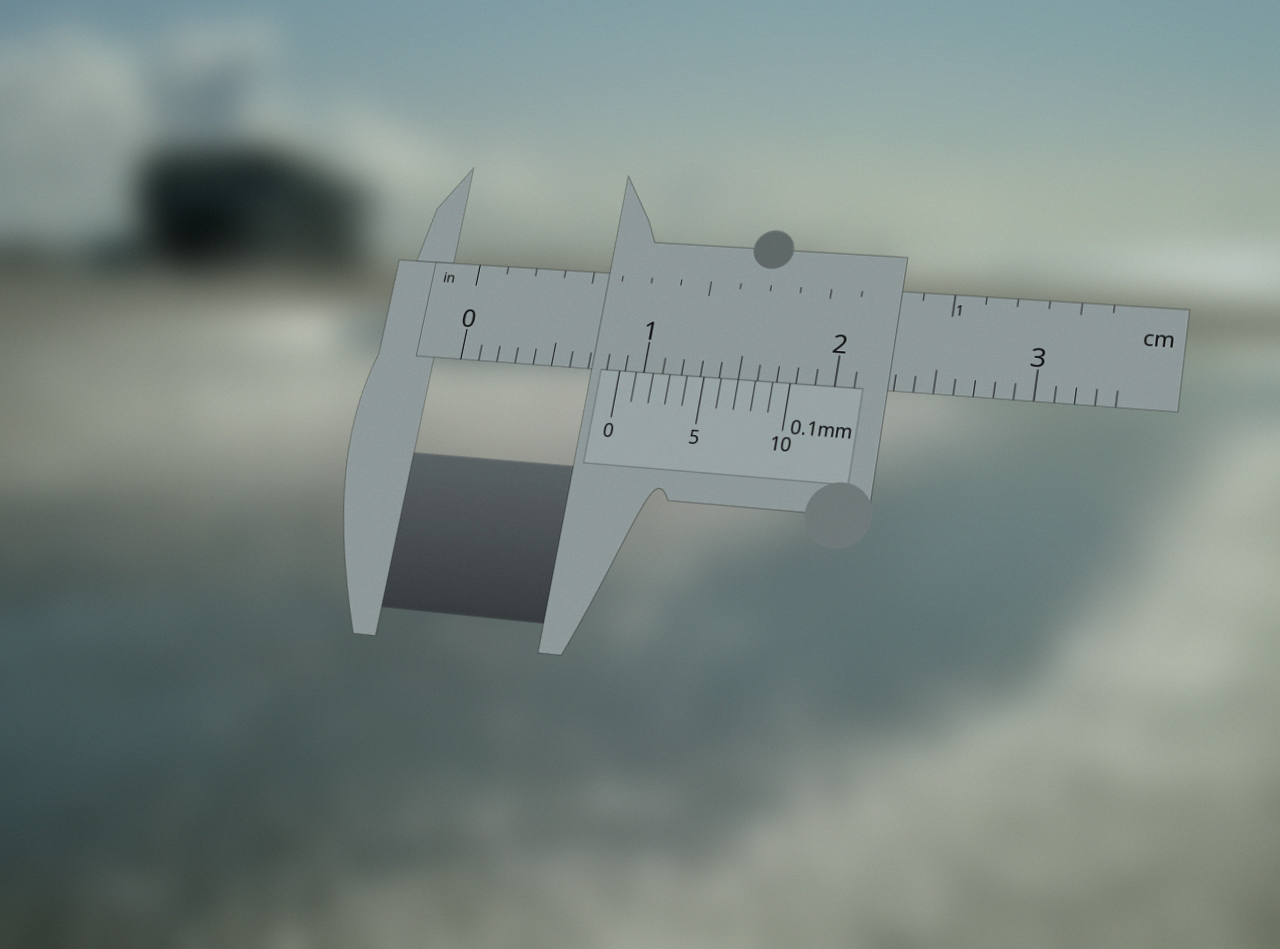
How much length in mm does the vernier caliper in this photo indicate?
8.7 mm
